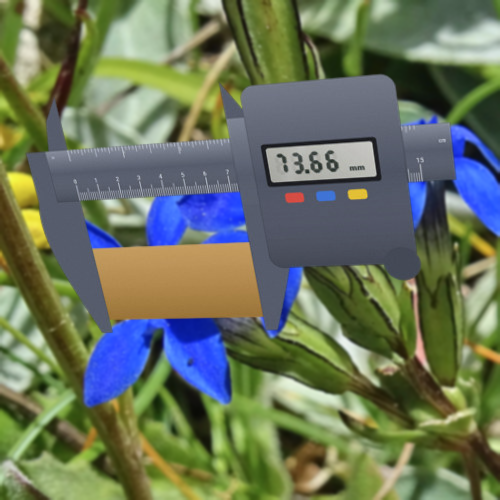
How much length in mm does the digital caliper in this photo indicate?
73.66 mm
